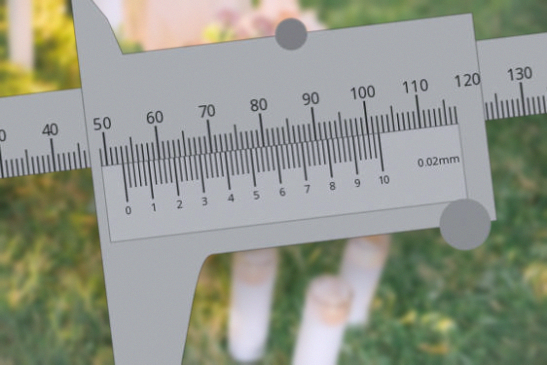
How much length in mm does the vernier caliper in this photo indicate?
53.0 mm
